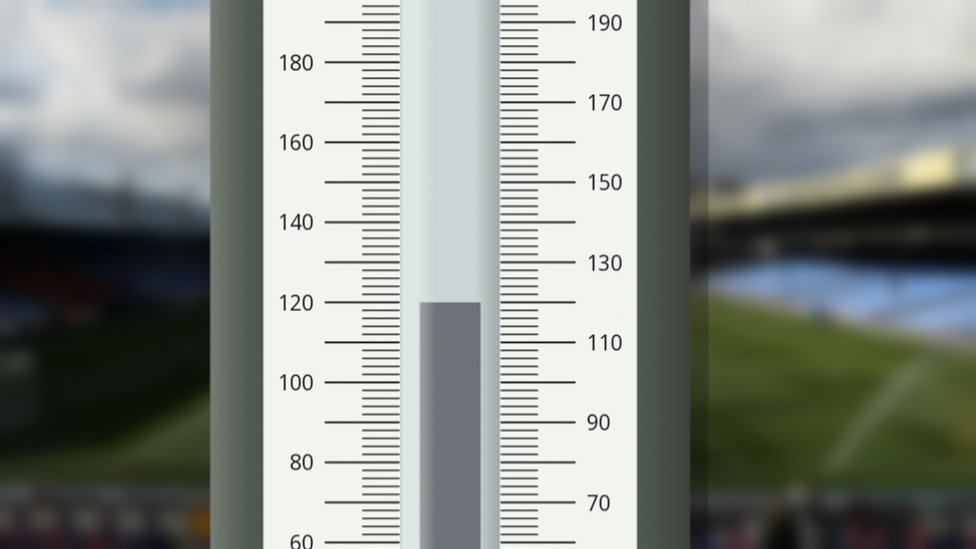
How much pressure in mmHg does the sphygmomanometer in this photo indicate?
120 mmHg
